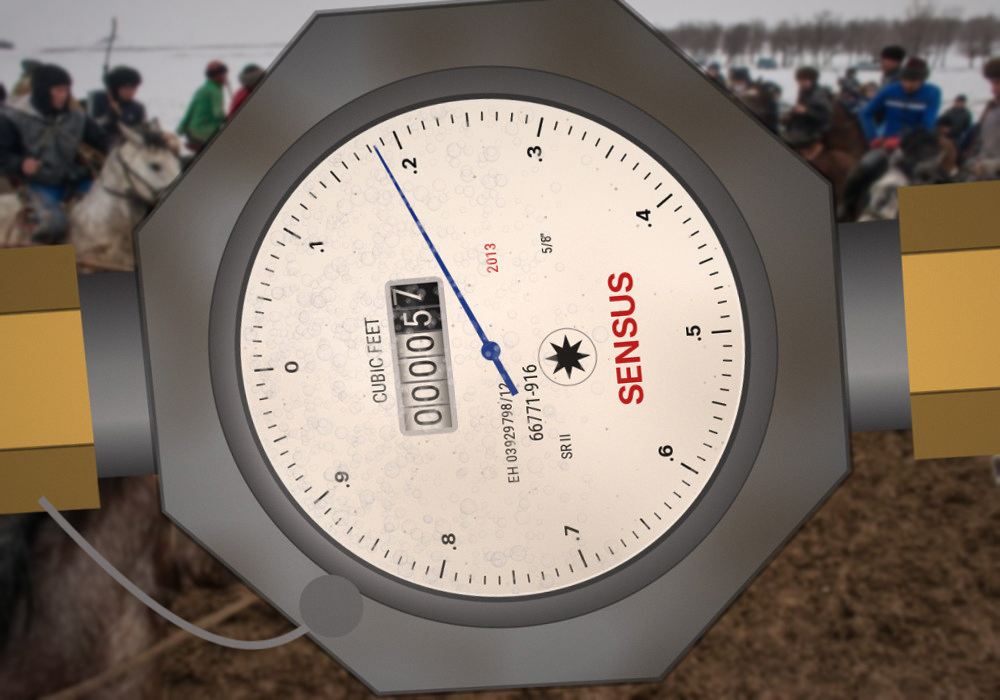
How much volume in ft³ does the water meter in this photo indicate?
57.18 ft³
